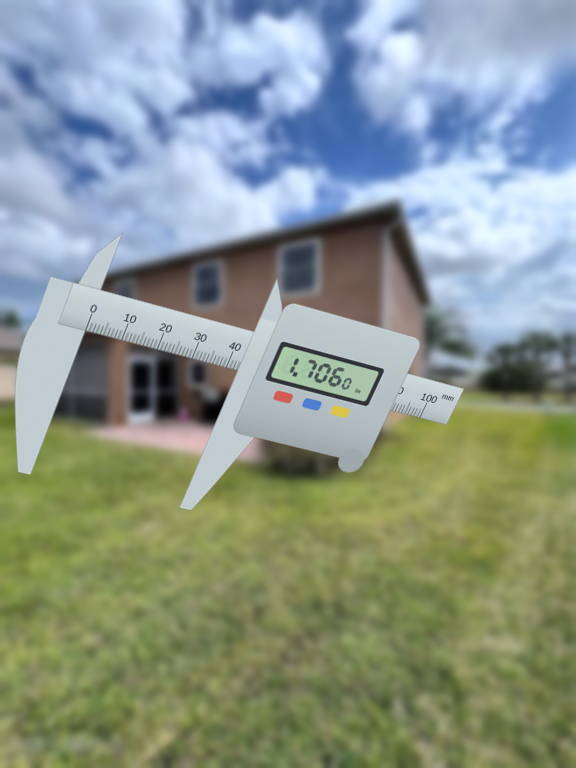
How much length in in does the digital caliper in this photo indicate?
1.7060 in
